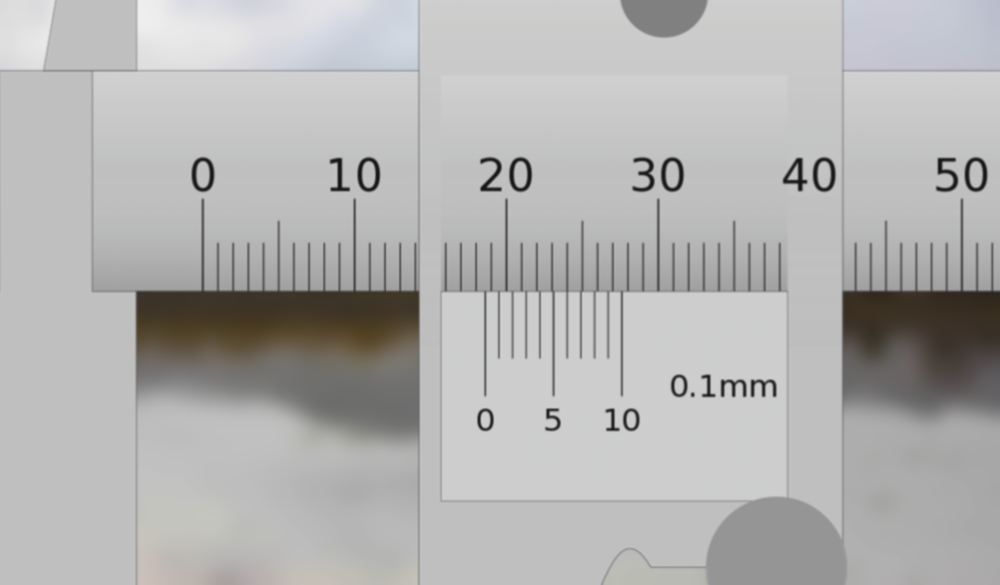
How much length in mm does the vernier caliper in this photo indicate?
18.6 mm
